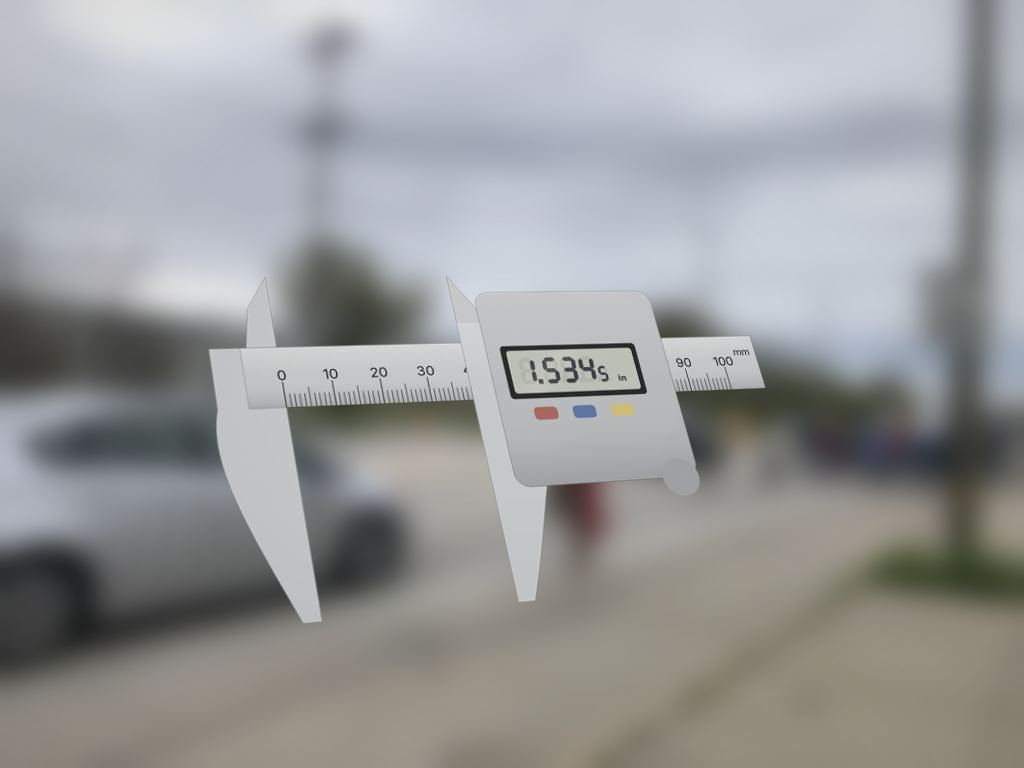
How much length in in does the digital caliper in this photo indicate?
1.5345 in
